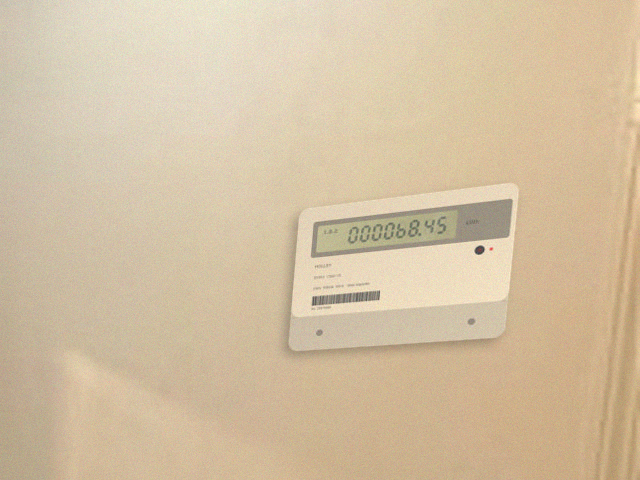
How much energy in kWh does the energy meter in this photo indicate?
68.45 kWh
